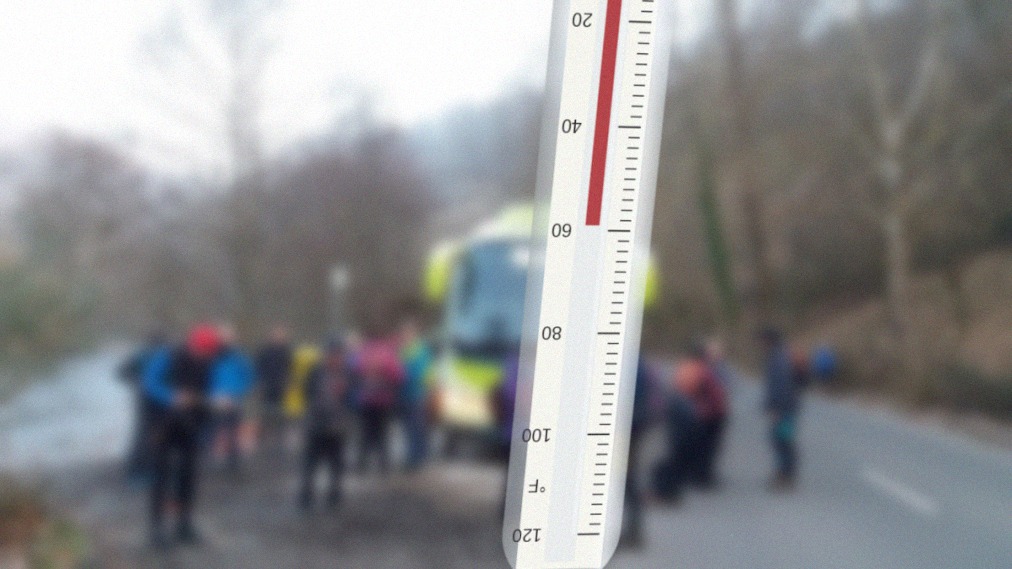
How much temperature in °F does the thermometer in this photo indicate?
59 °F
